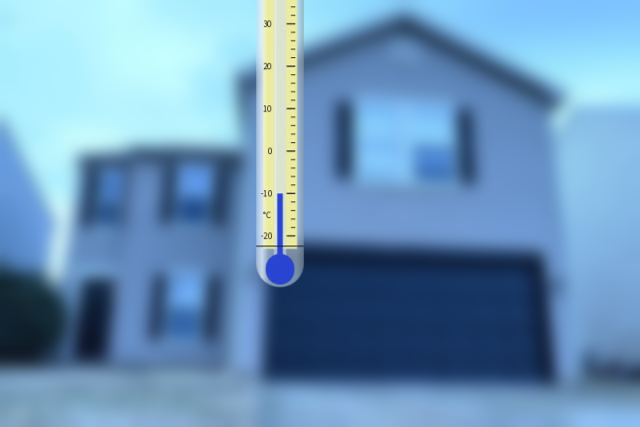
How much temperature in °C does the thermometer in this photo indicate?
-10 °C
